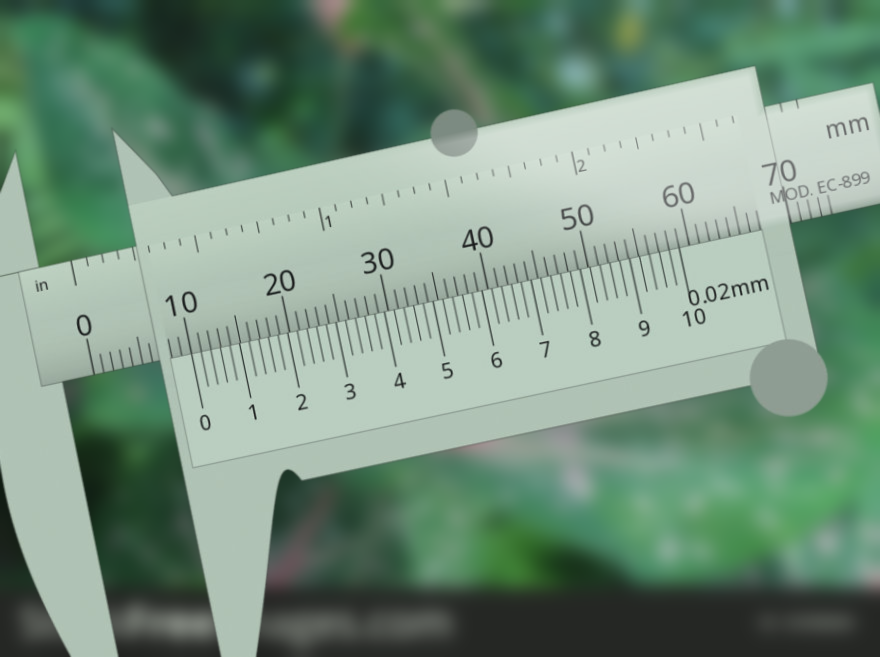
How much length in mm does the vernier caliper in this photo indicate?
10.0 mm
